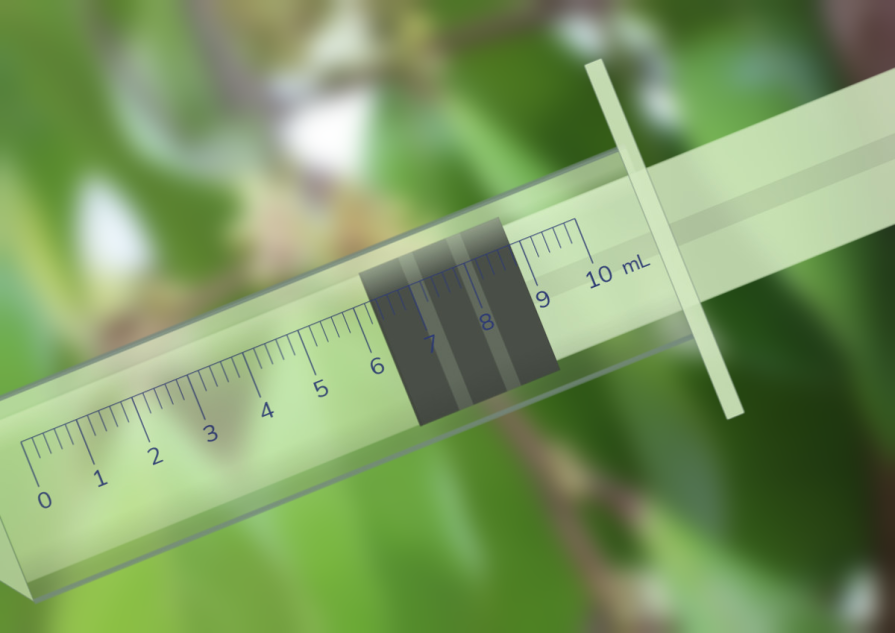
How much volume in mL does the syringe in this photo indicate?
6.3 mL
